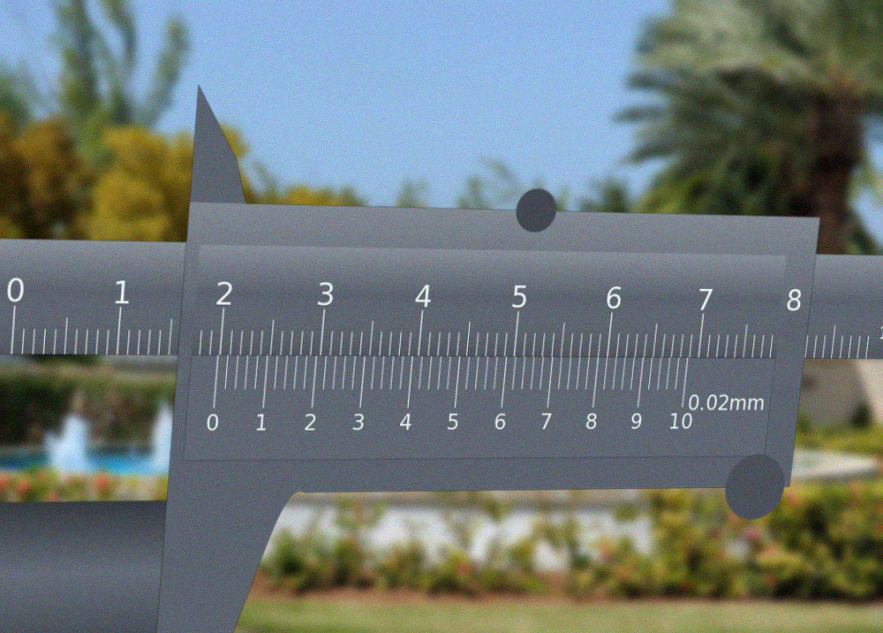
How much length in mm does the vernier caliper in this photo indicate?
19.8 mm
